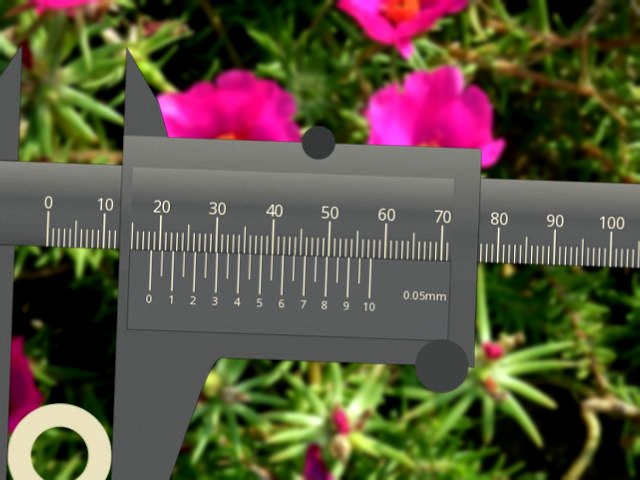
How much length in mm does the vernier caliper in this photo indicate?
18.5 mm
